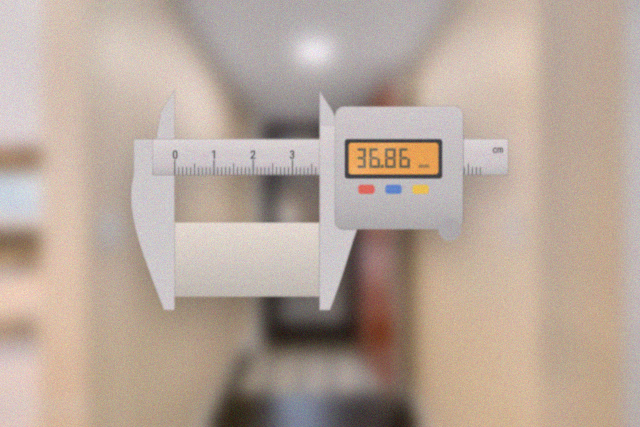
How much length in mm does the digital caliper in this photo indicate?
36.86 mm
